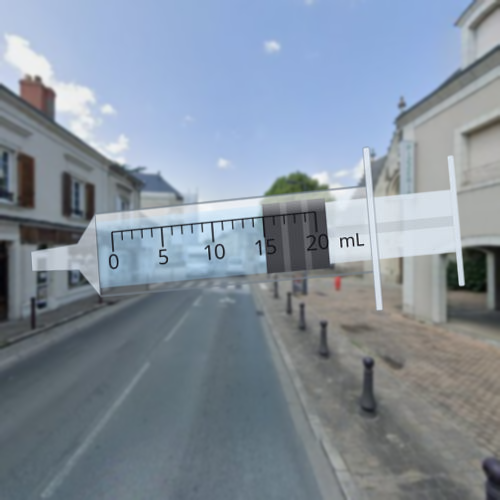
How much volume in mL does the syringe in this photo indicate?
15 mL
